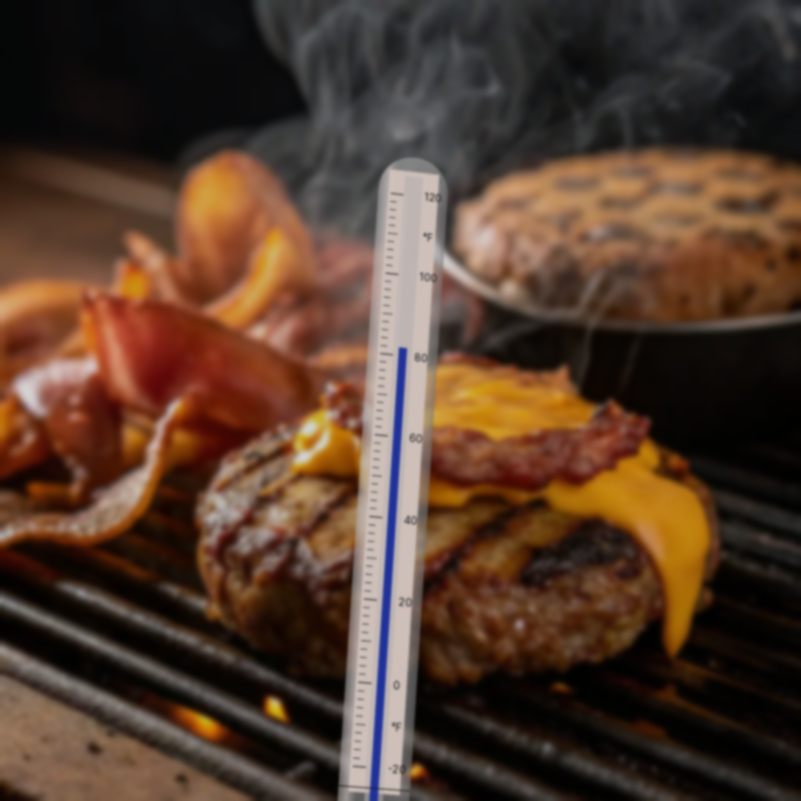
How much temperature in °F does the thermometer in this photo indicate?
82 °F
